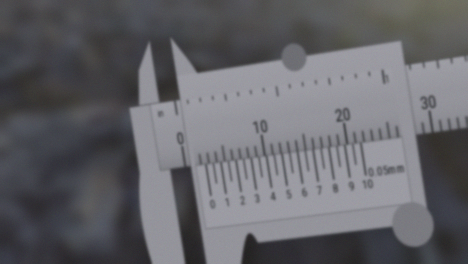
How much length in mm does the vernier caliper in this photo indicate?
2.6 mm
